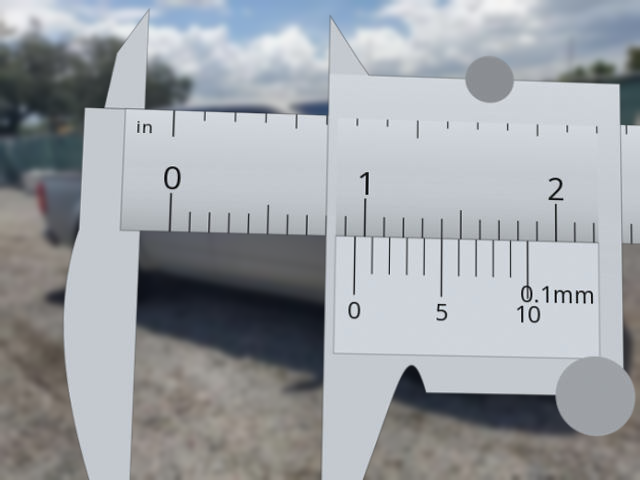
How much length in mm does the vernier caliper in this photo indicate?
9.5 mm
